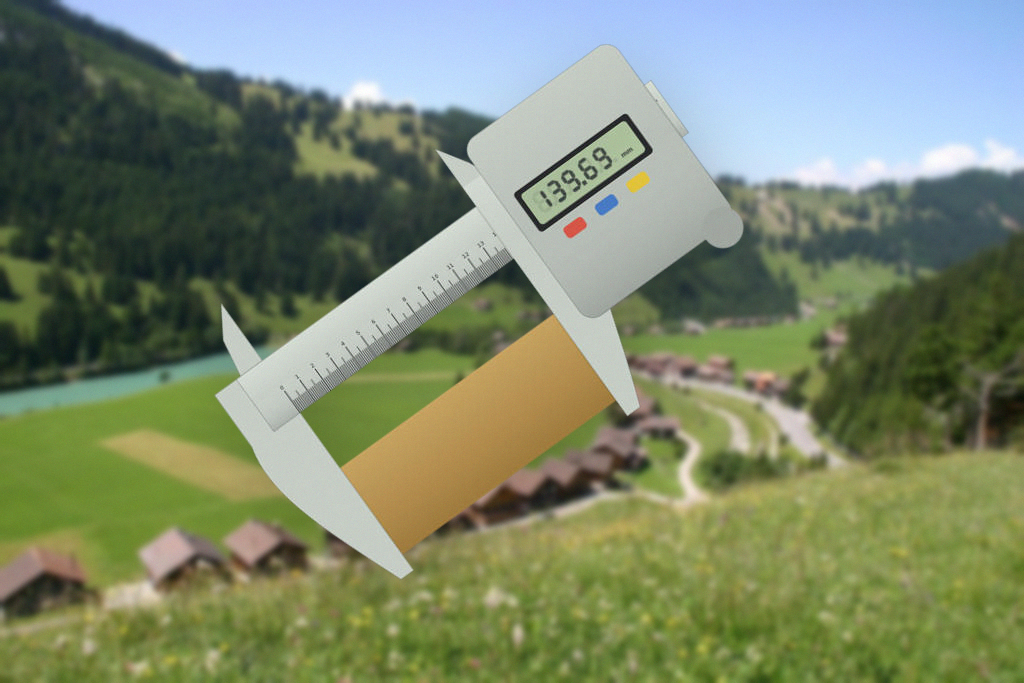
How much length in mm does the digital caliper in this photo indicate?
139.69 mm
